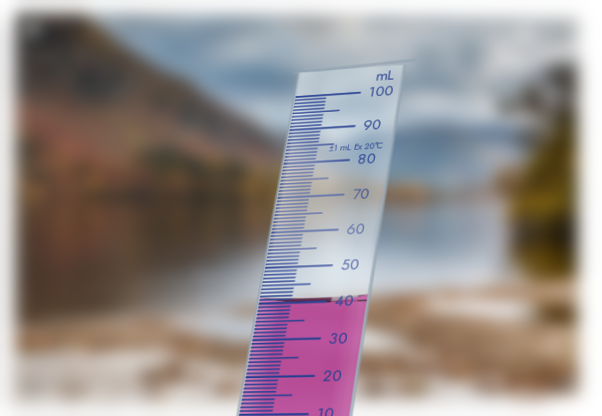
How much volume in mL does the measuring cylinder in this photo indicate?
40 mL
